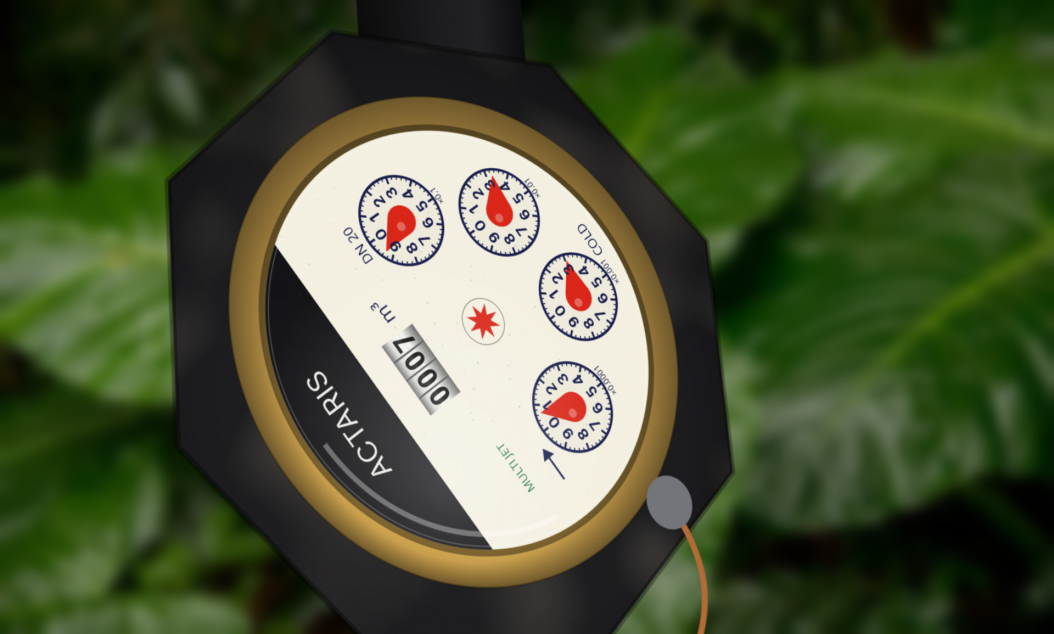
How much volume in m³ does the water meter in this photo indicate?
6.9330 m³
